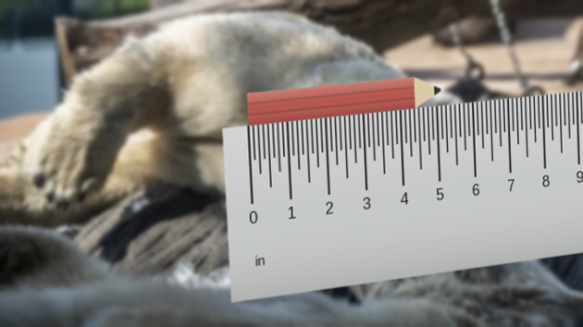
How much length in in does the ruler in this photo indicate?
5.125 in
